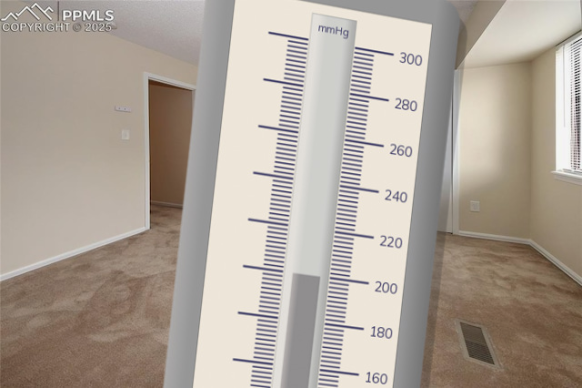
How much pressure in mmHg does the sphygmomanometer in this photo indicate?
200 mmHg
